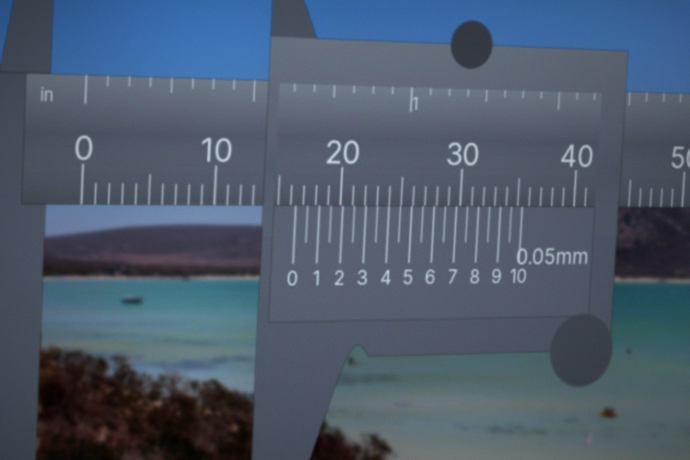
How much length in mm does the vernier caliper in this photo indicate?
16.4 mm
